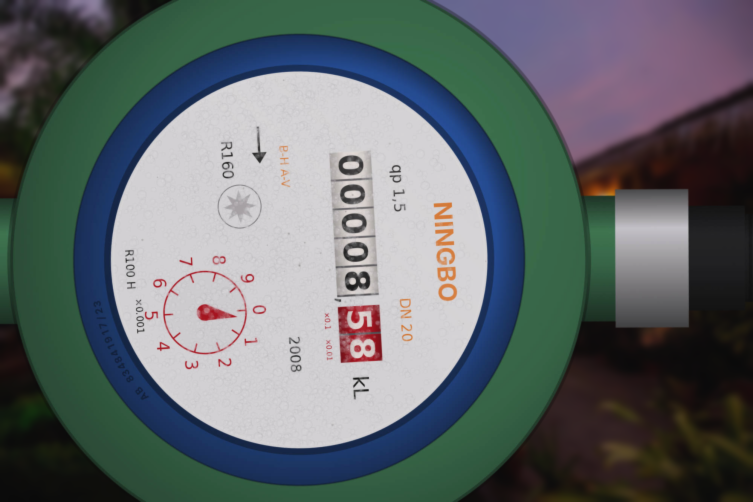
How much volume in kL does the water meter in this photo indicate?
8.580 kL
